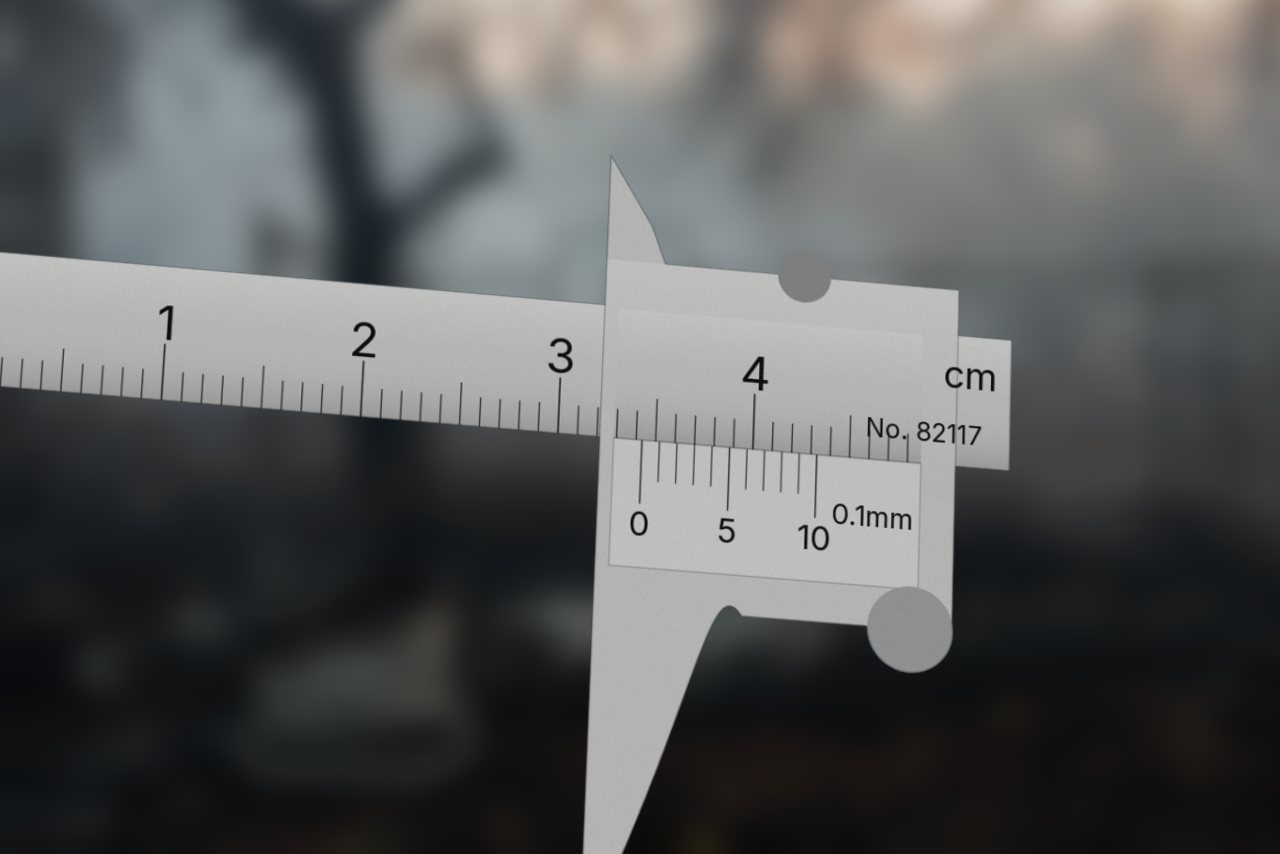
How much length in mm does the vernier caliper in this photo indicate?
34.3 mm
